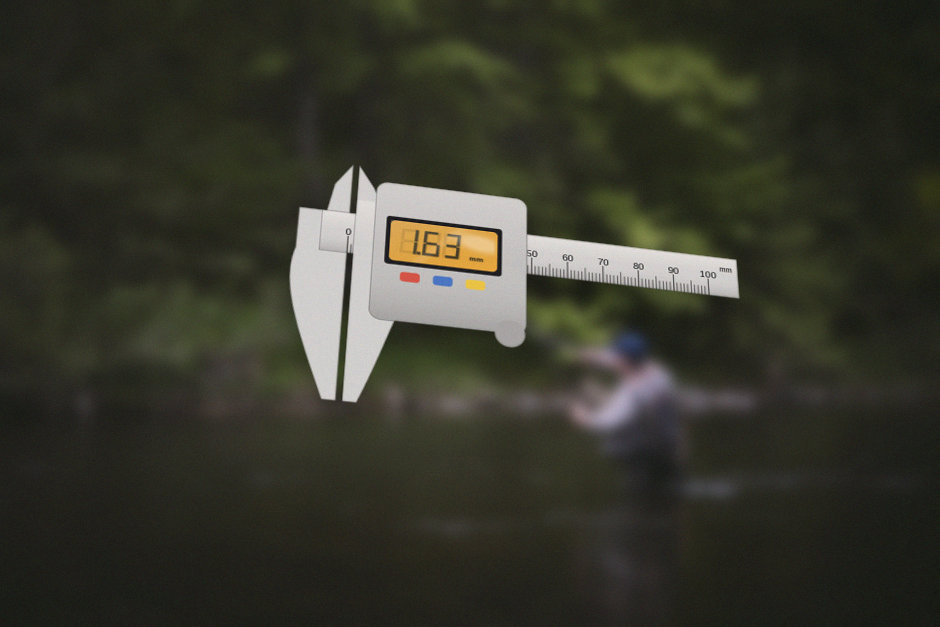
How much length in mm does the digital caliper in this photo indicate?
1.63 mm
